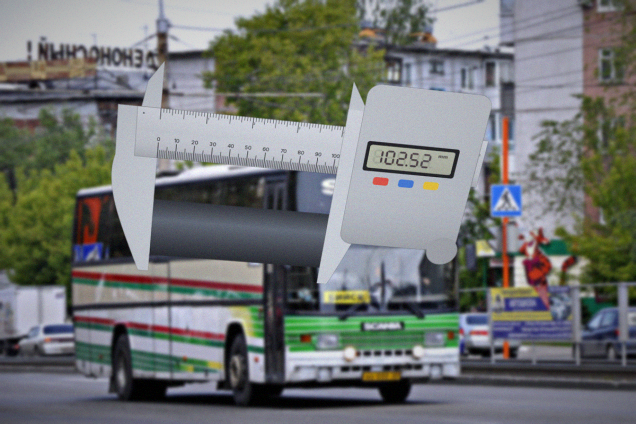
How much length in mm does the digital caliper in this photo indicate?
102.52 mm
